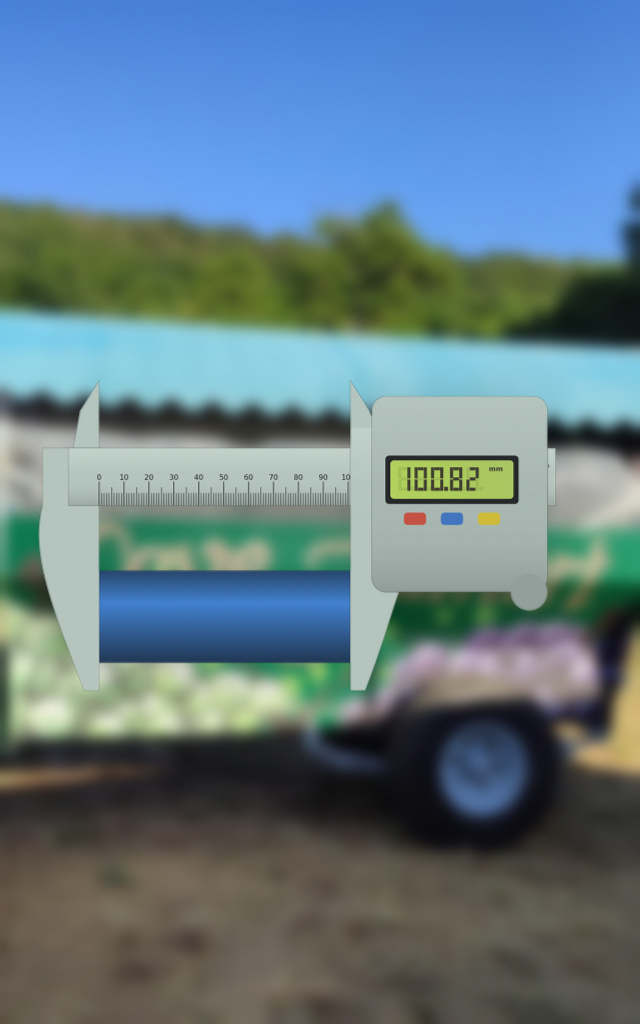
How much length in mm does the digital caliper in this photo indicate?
100.82 mm
